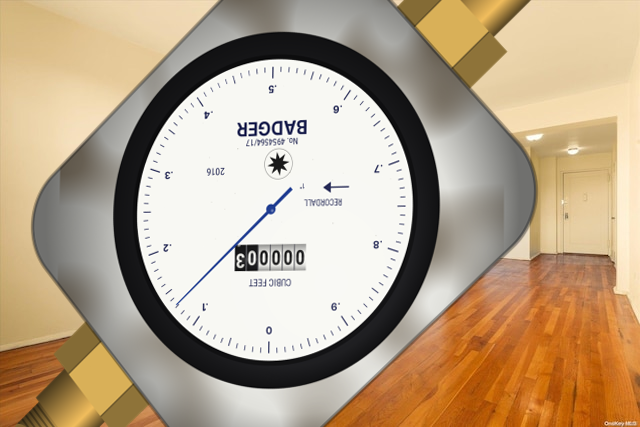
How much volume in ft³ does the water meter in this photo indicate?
3.13 ft³
